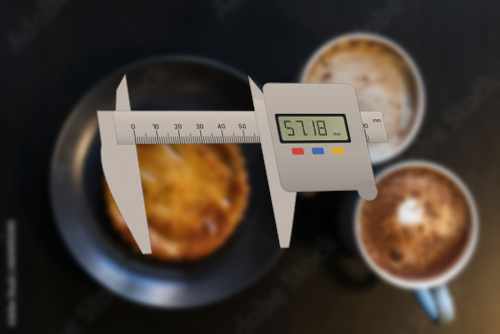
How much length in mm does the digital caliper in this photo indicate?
57.18 mm
